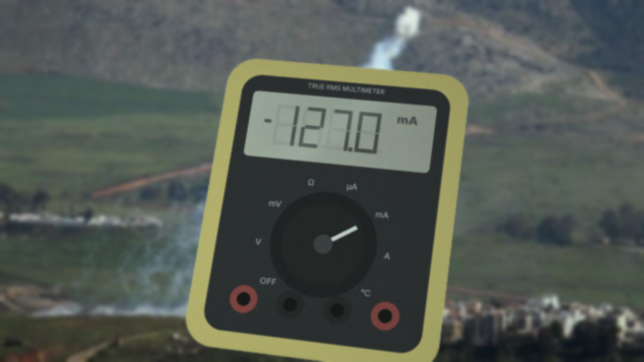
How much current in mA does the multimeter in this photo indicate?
-127.0 mA
